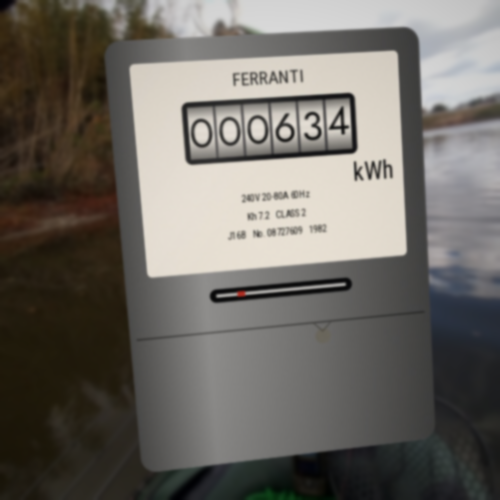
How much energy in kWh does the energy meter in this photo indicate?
634 kWh
